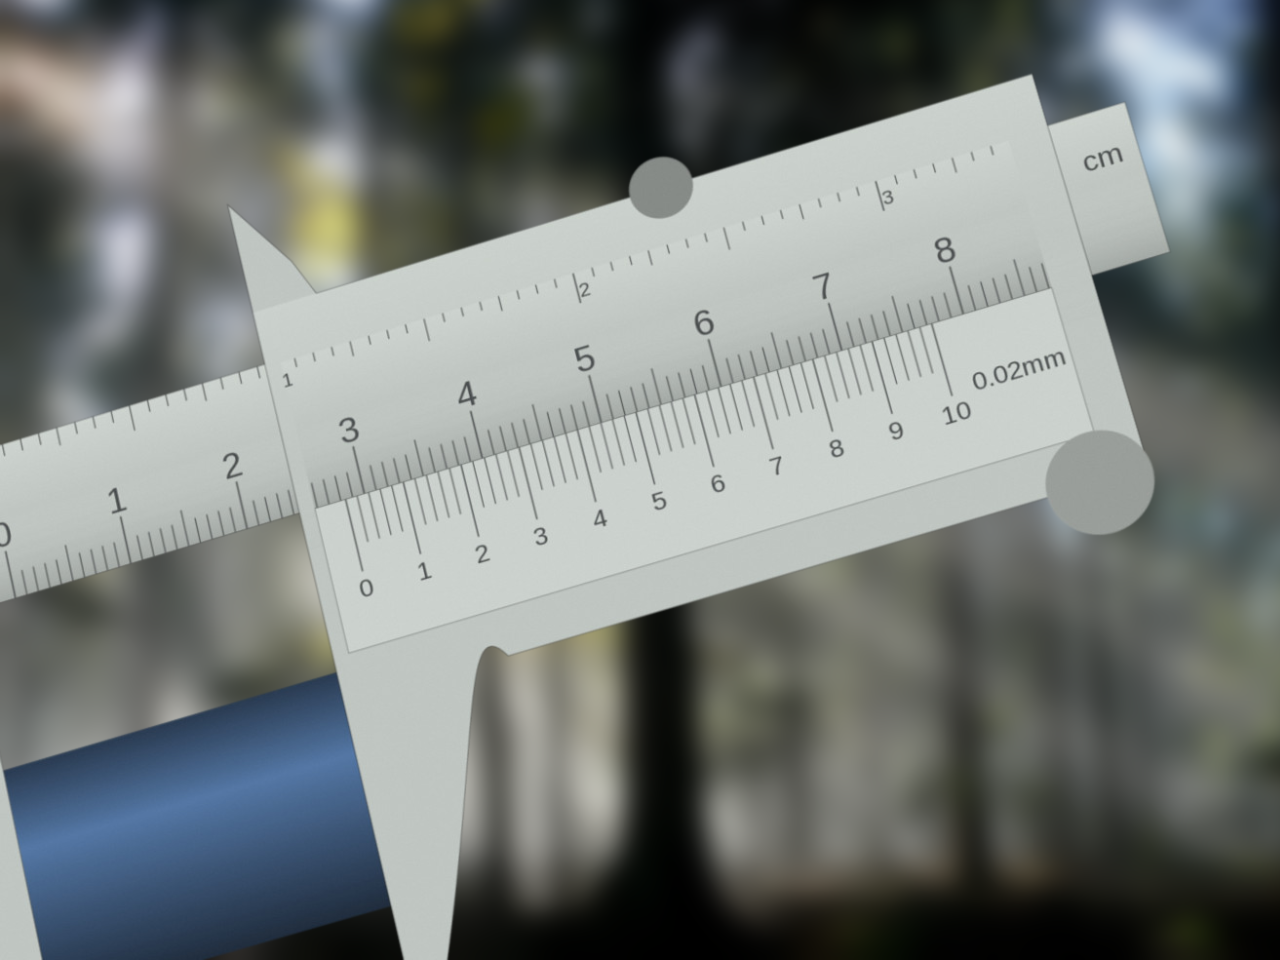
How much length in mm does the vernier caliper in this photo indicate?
28.4 mm
